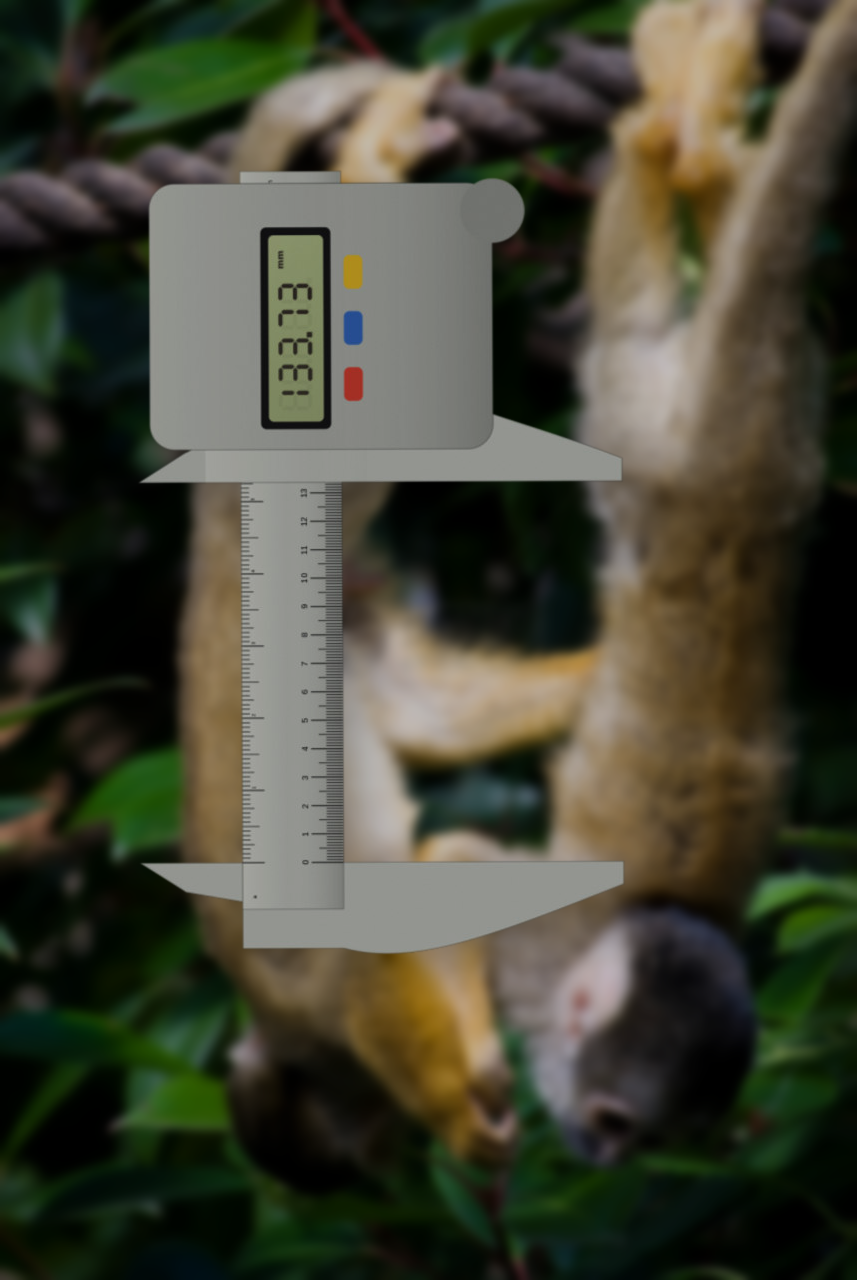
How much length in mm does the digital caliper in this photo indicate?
133.73 mm
